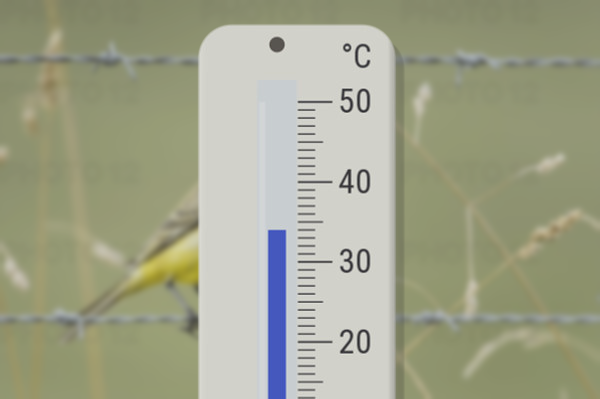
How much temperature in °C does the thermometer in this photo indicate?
34 °C
